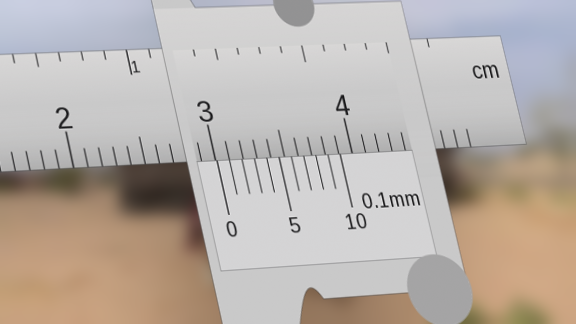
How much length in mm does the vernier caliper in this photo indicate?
30.1 mm
